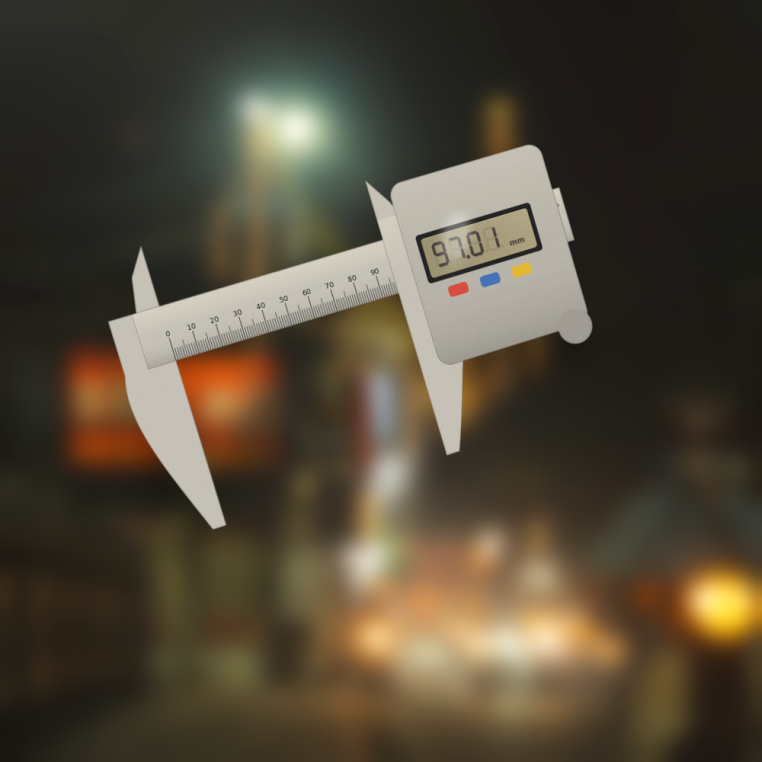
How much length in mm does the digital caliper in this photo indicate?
97.01 mm
